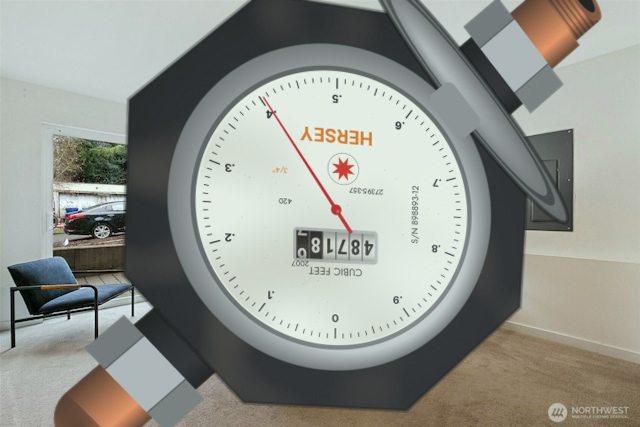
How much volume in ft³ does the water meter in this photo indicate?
487186.40 ft³
